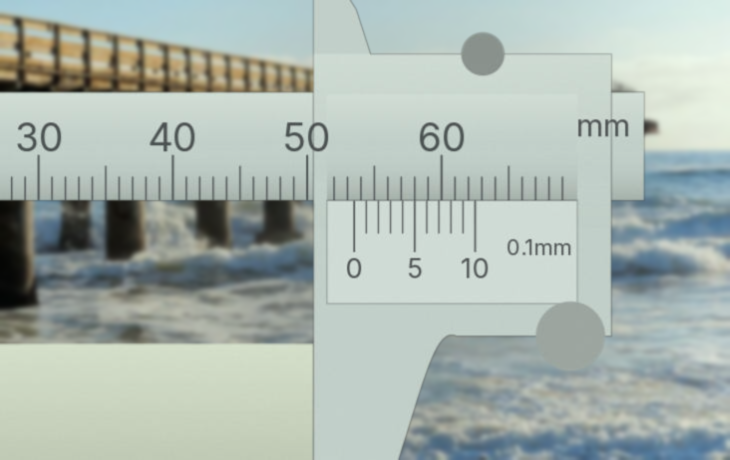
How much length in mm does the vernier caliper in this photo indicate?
53.5 mm
